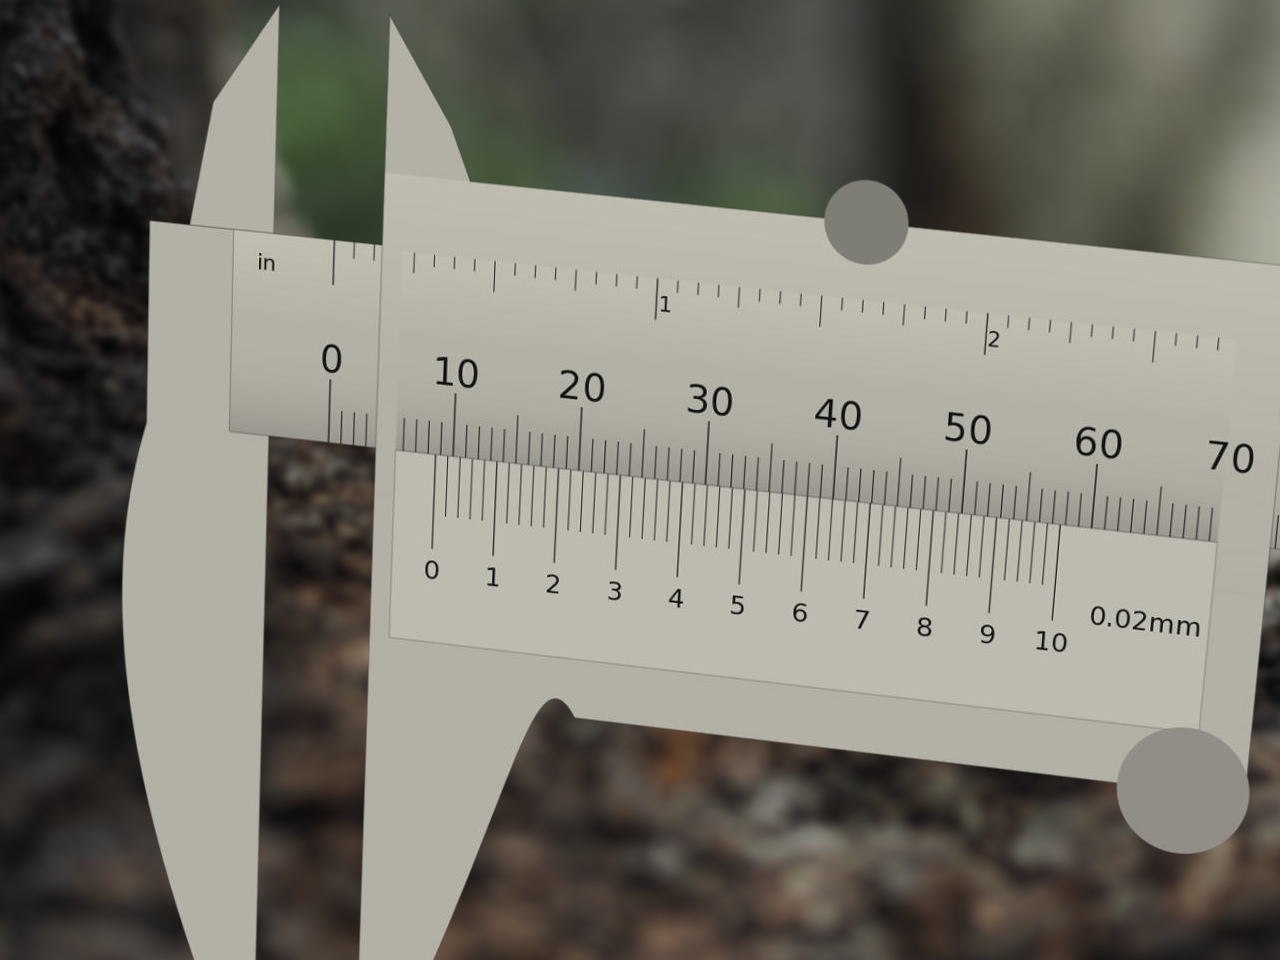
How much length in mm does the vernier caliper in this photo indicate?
8.6 mm
